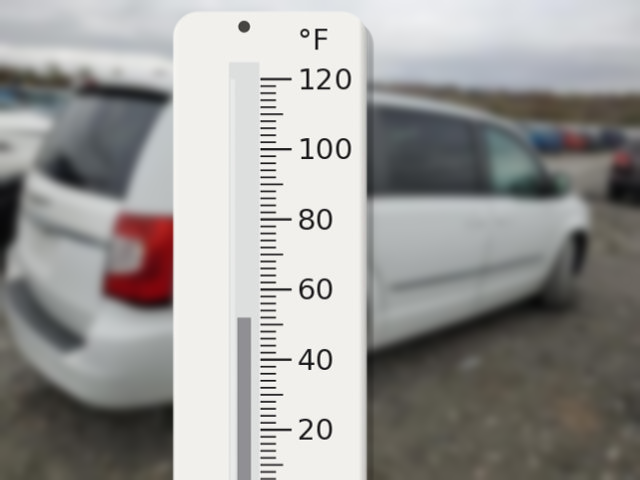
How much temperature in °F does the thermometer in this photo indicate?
52 °F
